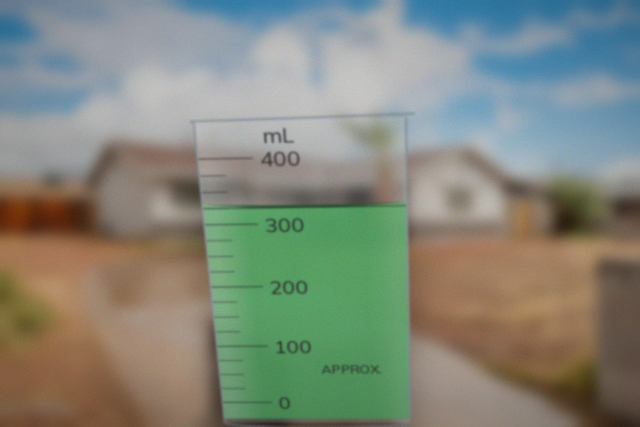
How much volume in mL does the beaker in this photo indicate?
325 mL
